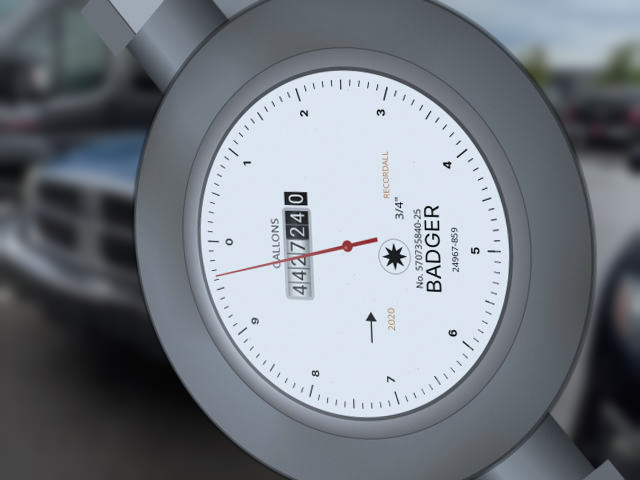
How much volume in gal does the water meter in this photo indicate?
4427239.6 gal
